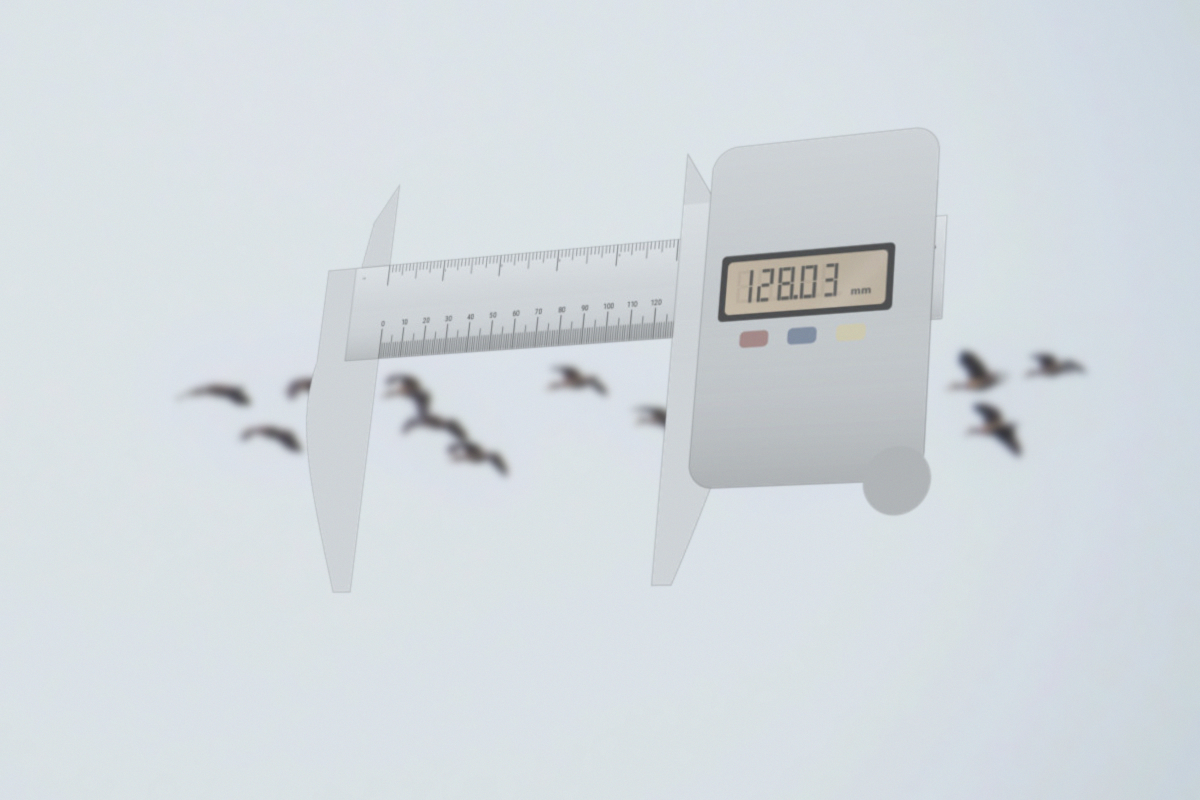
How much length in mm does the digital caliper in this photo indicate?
128.03 mm
